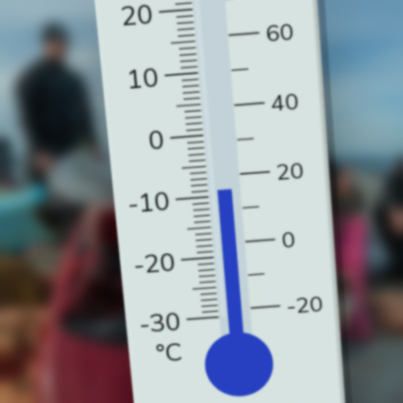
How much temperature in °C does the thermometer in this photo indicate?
-9 °C
